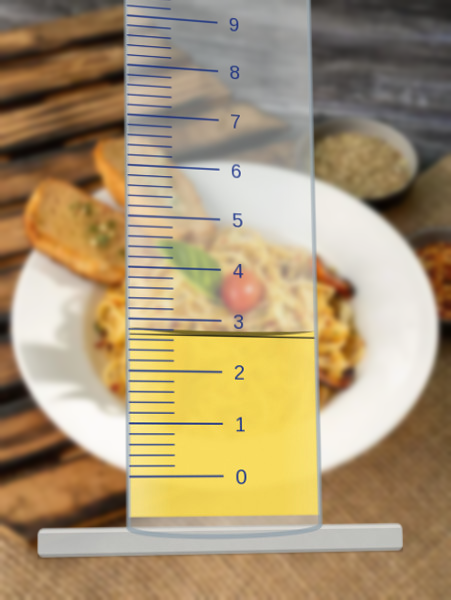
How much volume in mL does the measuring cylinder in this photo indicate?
2.7 mL
